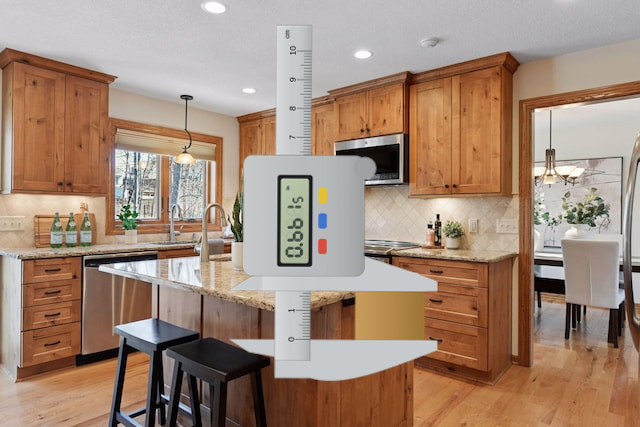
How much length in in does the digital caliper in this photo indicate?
0.6615 in
